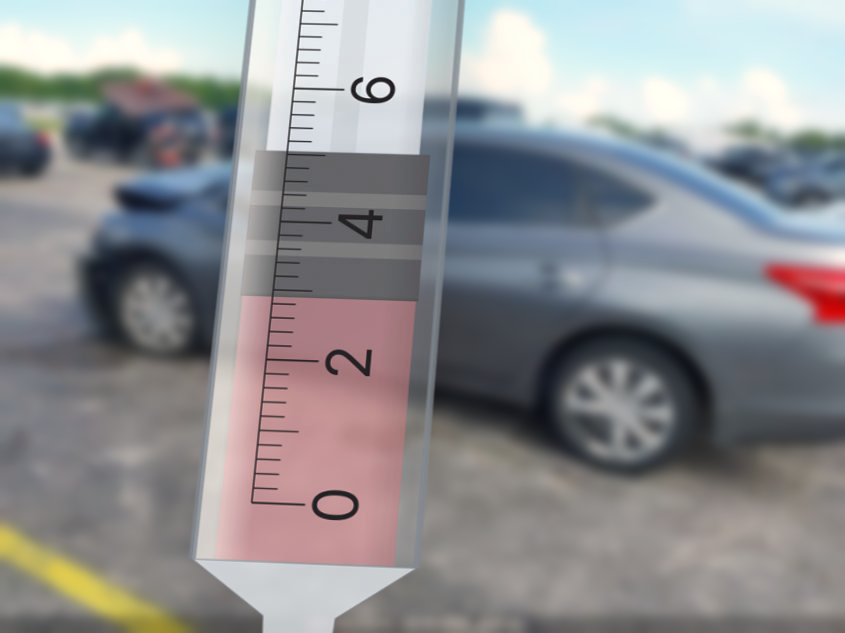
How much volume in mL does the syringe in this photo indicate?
2.9 mL
